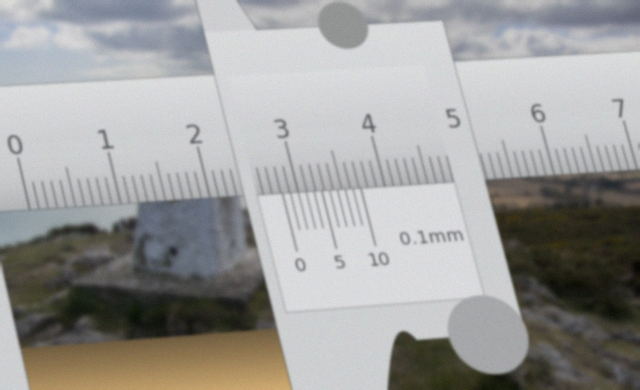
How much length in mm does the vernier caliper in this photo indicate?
28.2 mm
